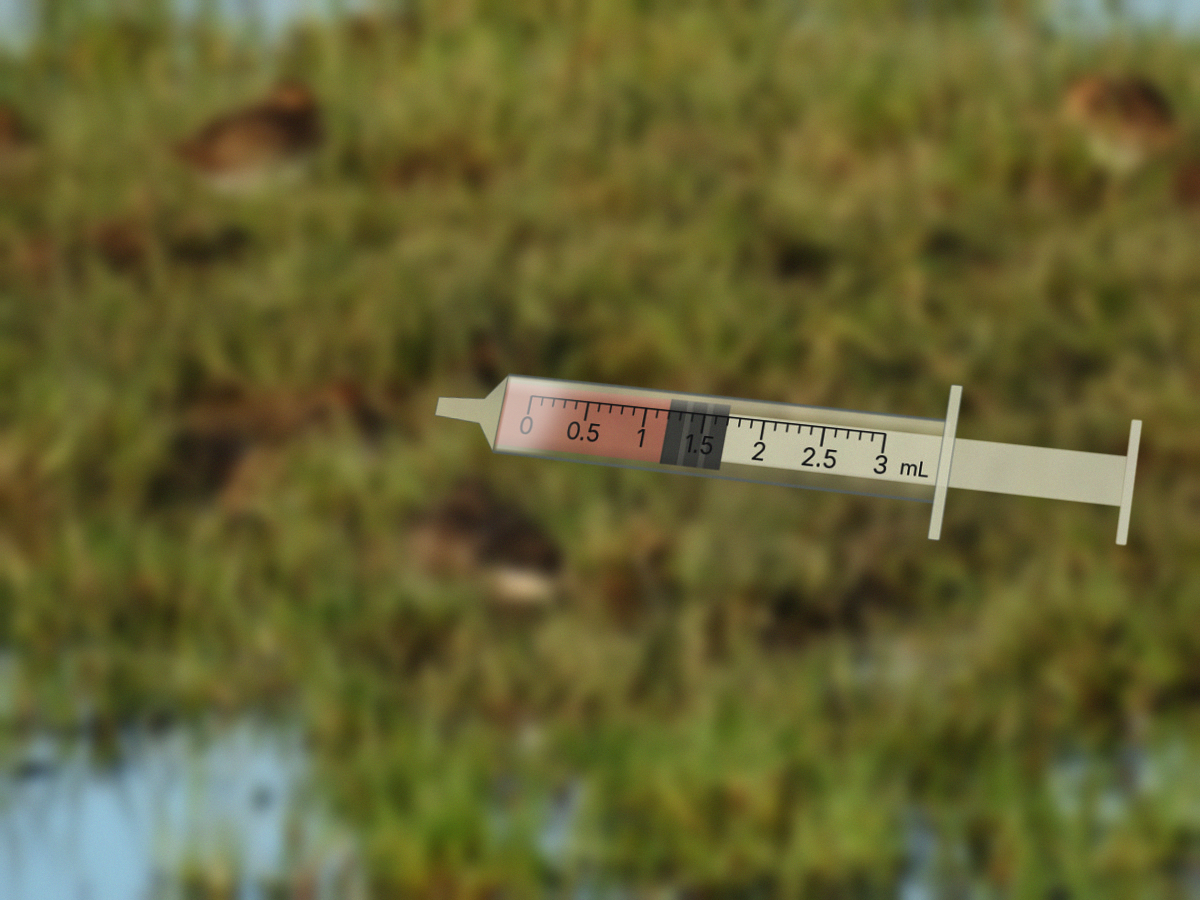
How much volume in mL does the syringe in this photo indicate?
1.2 mL
